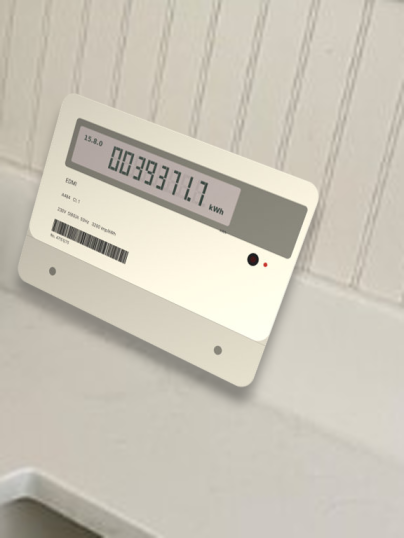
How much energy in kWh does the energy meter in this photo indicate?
39371.7 kWh
